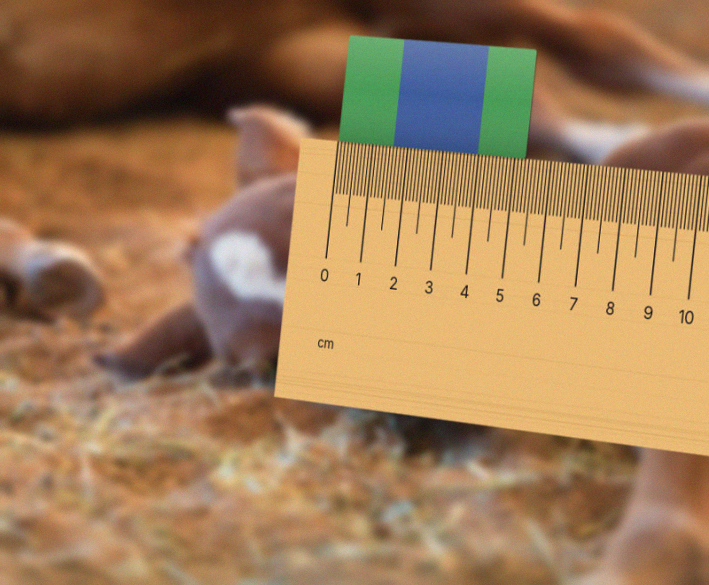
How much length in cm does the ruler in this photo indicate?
5.3 cm
